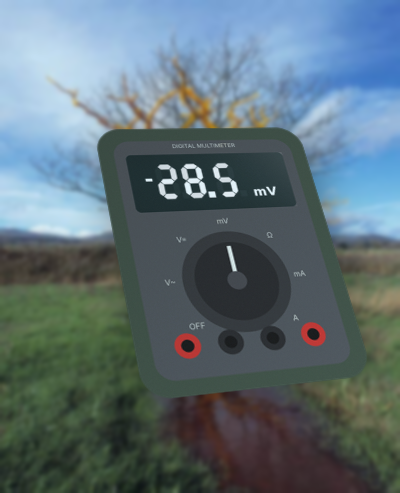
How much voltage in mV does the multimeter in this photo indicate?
-28.5 mV
